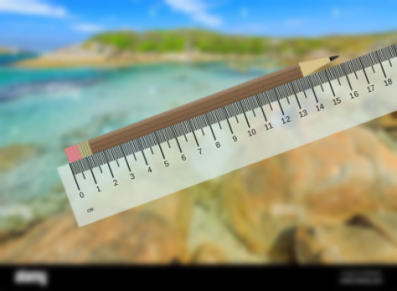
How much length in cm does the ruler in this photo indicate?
16 cm
